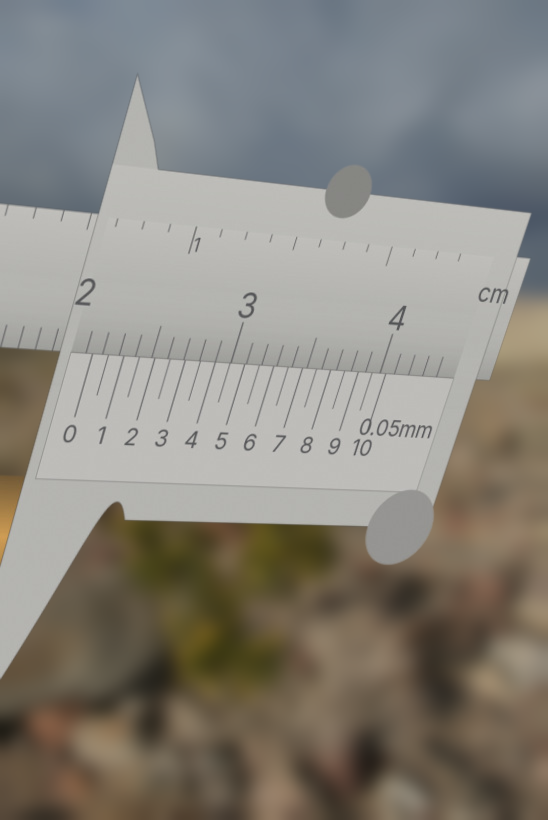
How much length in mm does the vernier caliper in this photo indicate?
21.4 mm
